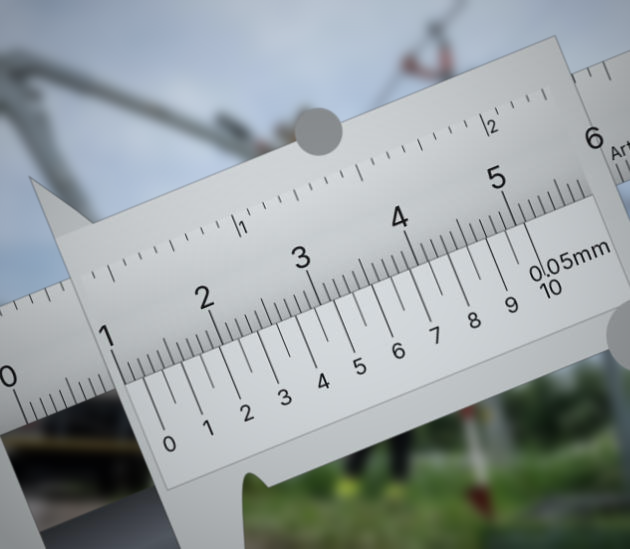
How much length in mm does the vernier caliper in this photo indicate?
11.8 mm
